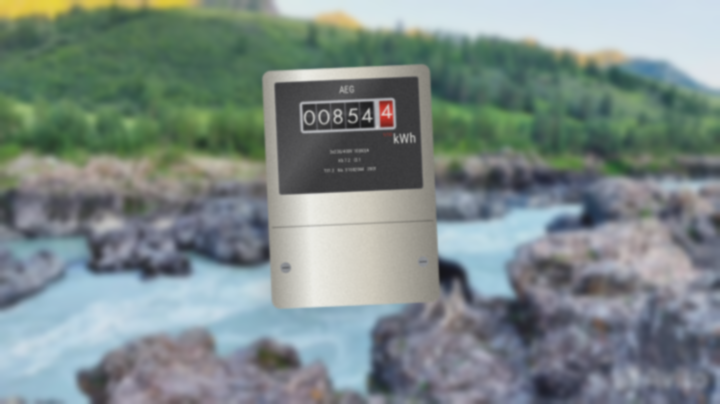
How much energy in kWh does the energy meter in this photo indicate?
854.4 kWh
